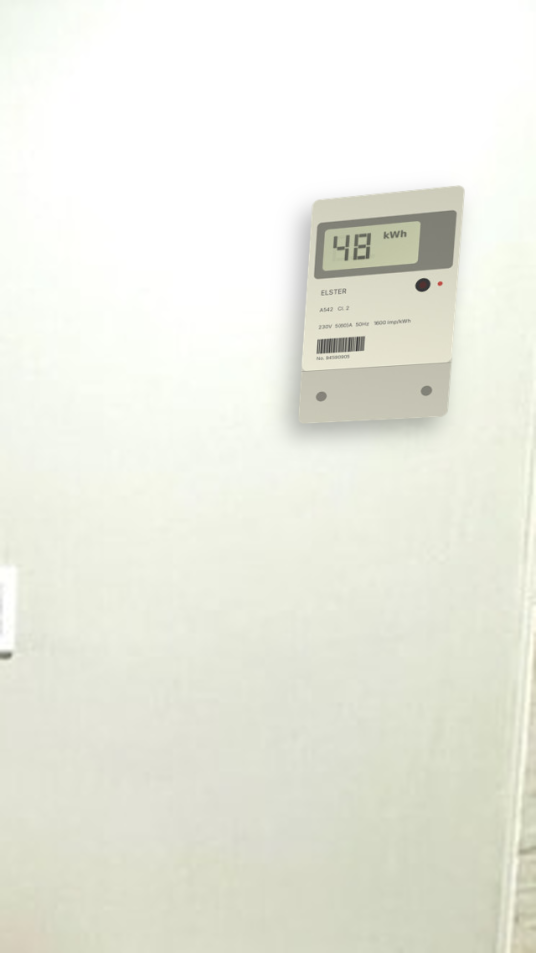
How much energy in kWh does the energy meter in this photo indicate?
48 kWh
